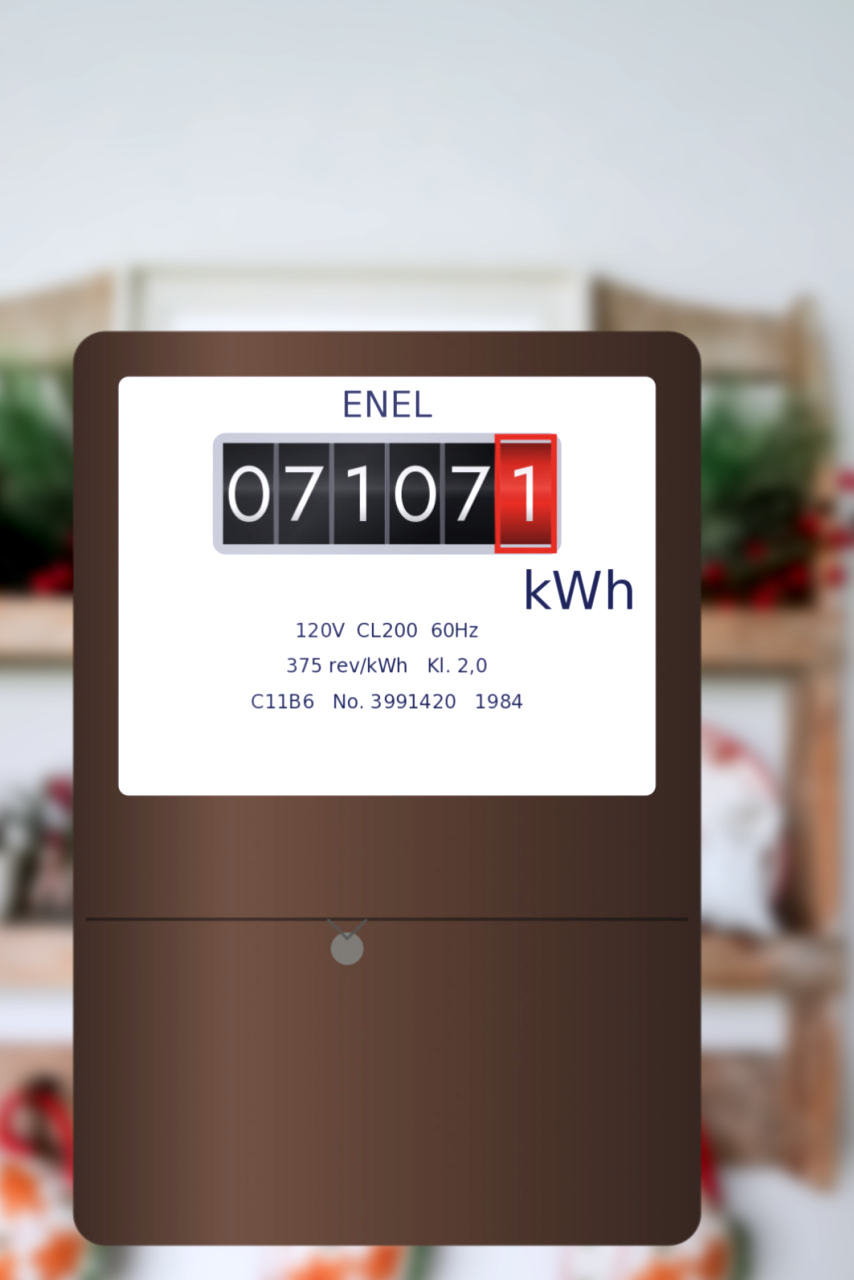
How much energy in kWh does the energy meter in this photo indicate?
7107.1 kWh
